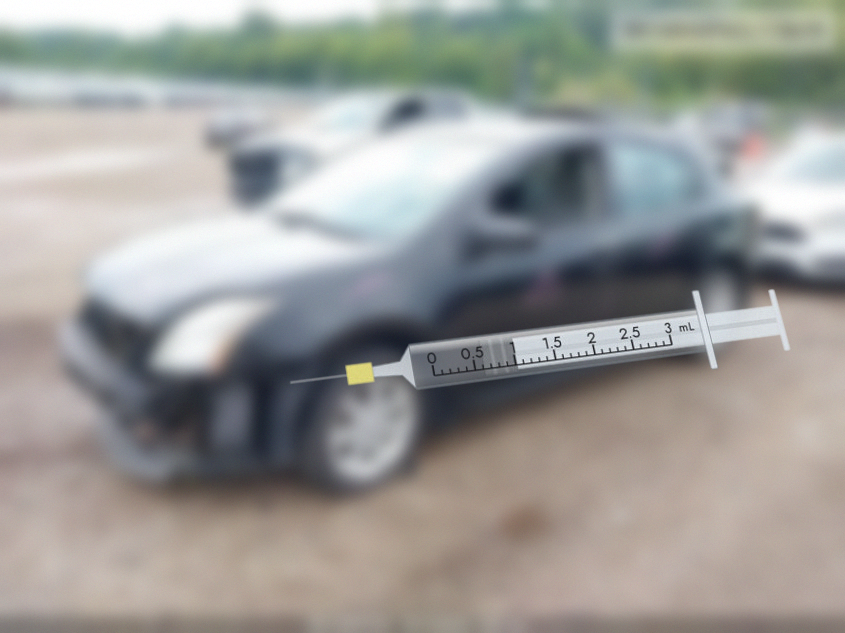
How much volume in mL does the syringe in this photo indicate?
0.6 mL
